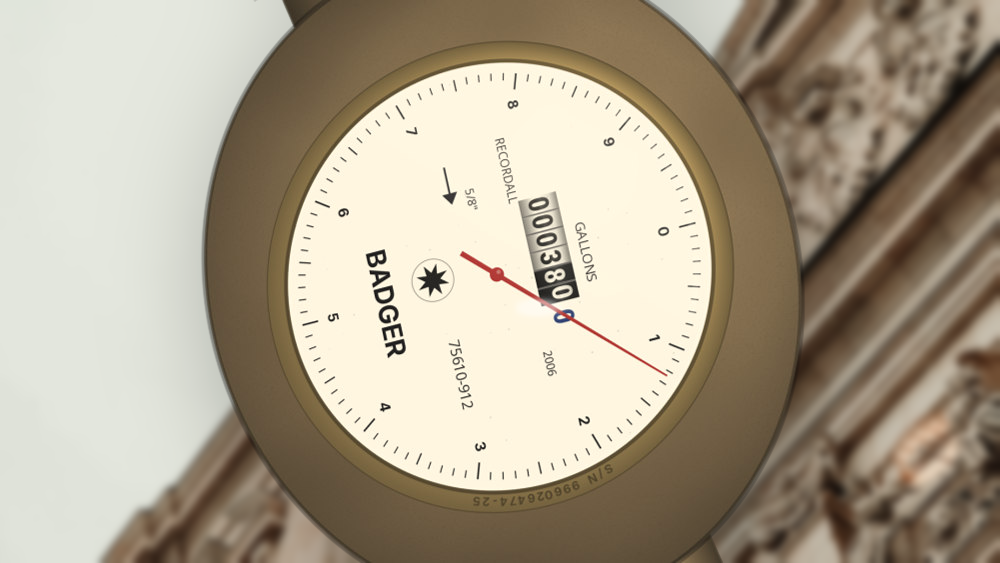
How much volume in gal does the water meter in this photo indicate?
3801.2 gal
